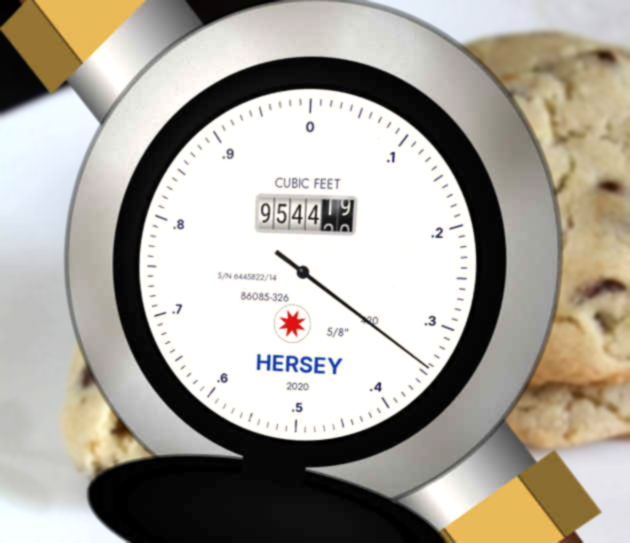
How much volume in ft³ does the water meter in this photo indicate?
954419.34 ft³
